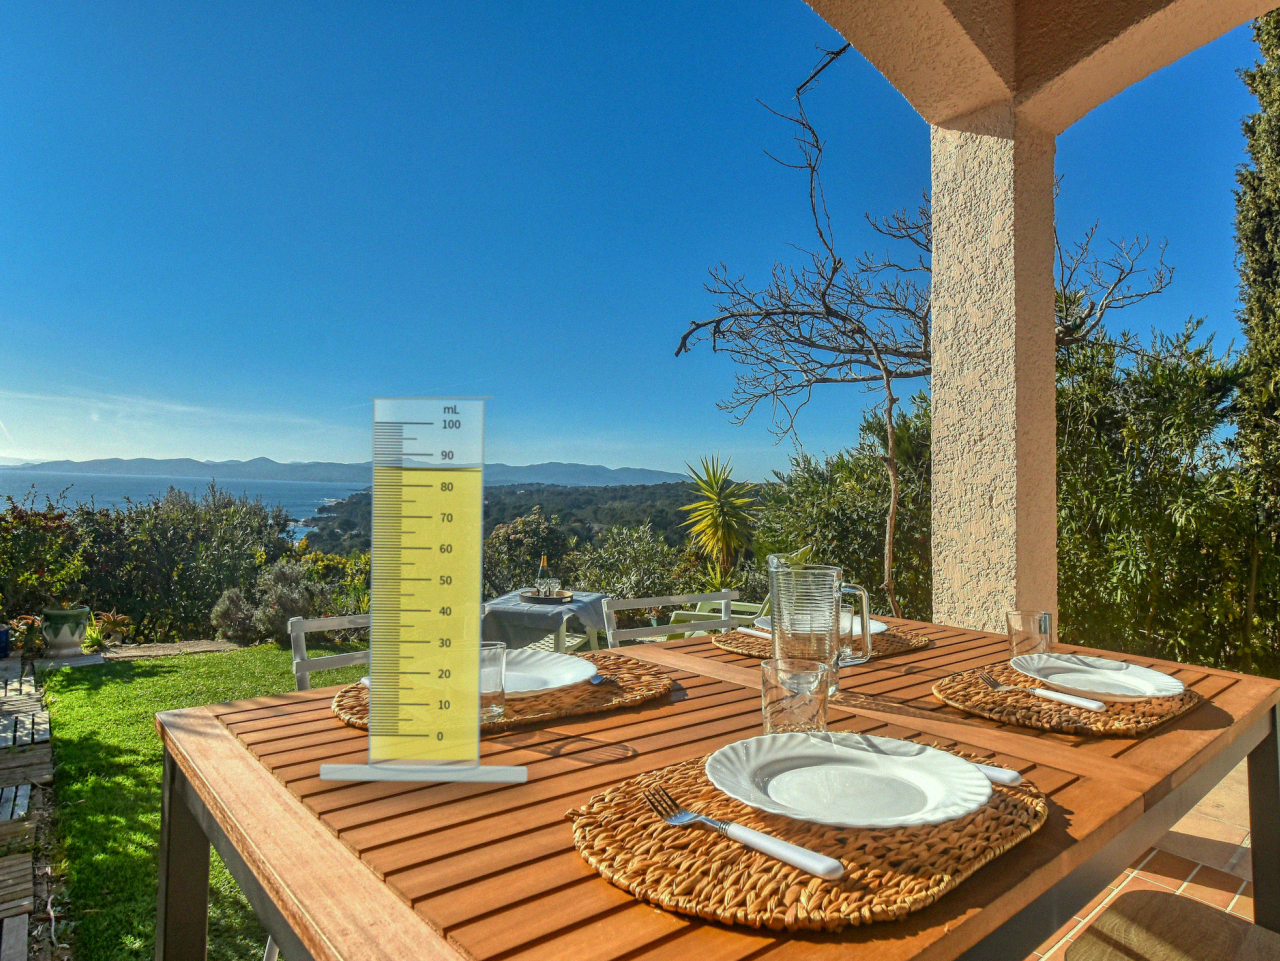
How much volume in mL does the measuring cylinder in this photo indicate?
85 mL
